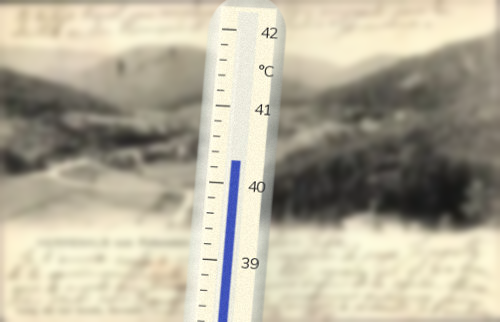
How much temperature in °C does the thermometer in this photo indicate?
40.3 °C
